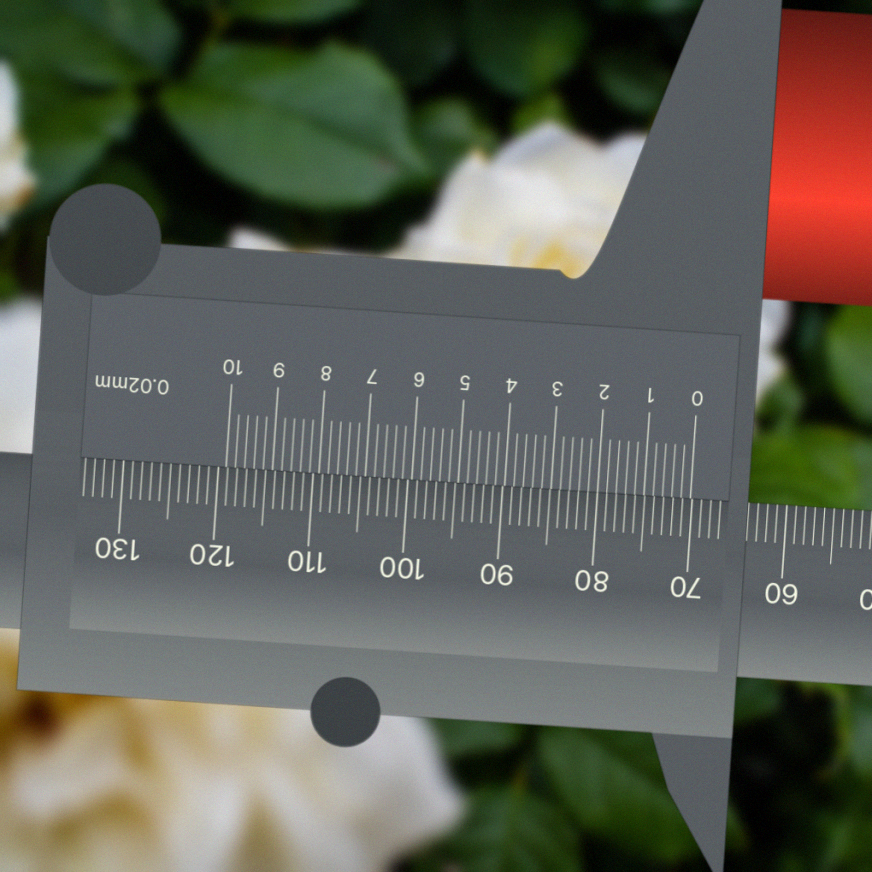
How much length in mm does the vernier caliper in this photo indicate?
70.2 mm
